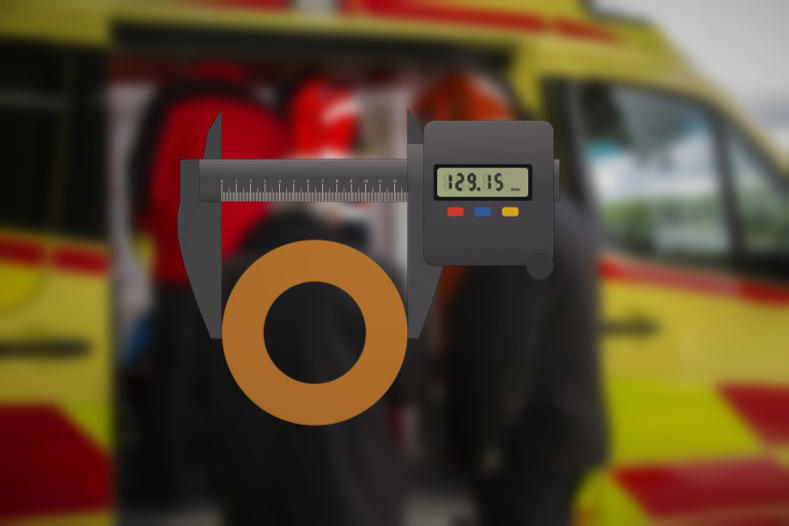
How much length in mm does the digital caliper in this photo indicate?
129.15 mm
